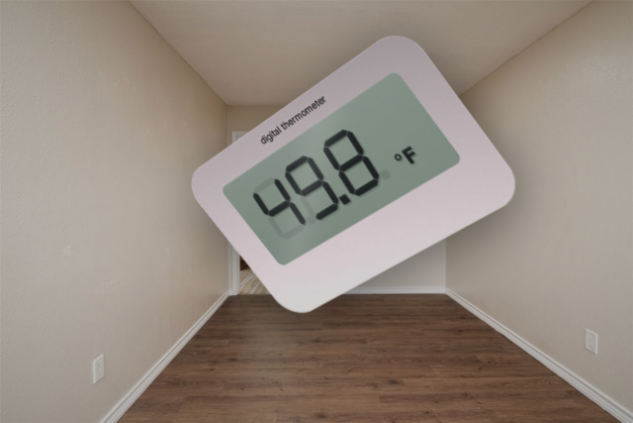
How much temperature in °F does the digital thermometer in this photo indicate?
49.8 °F
